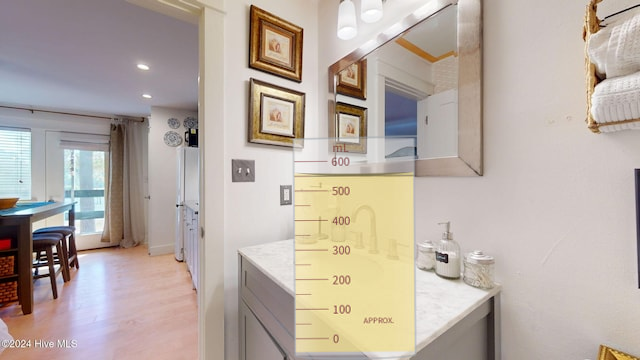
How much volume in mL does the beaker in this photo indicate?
550 mL
